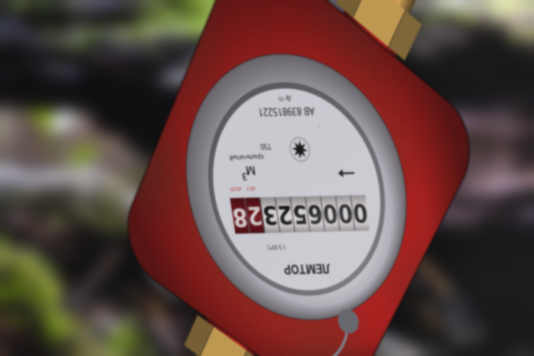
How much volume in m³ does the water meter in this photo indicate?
6523.28 m³
